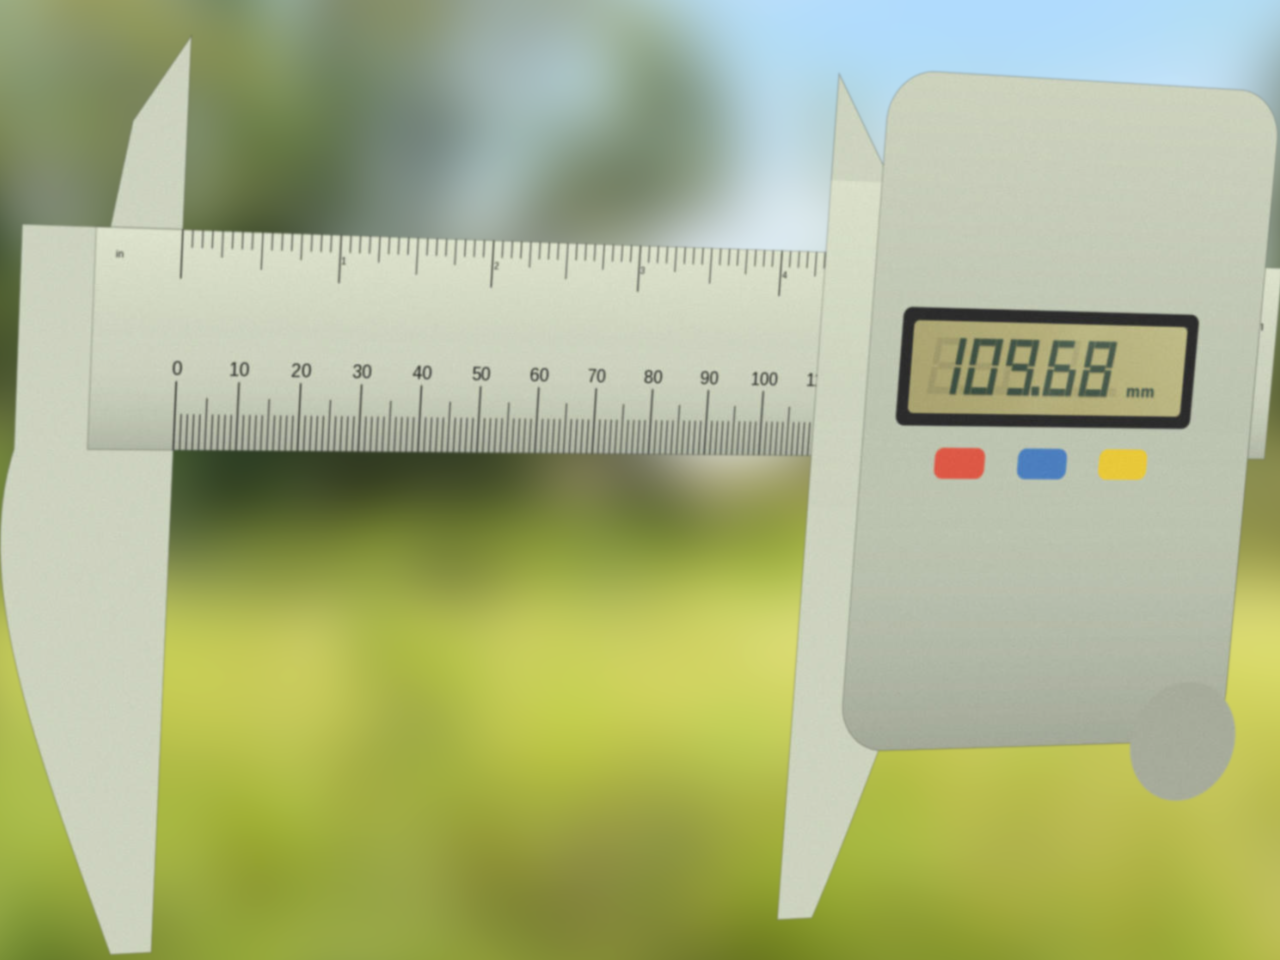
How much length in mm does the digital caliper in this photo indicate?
109.68 mm
